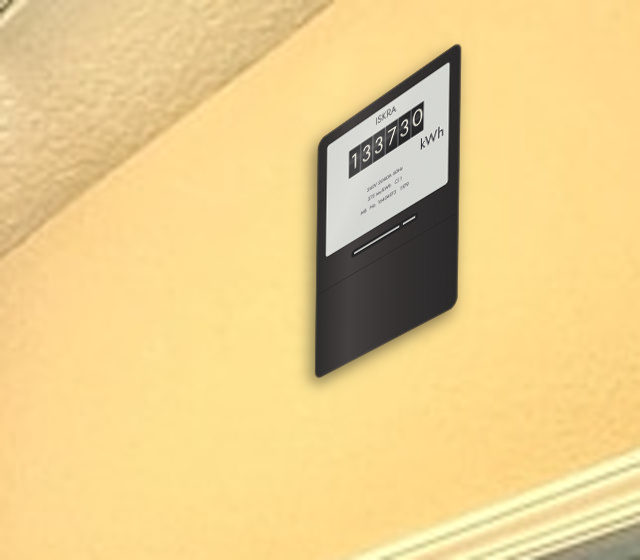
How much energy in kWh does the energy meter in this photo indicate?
133730 kWh
